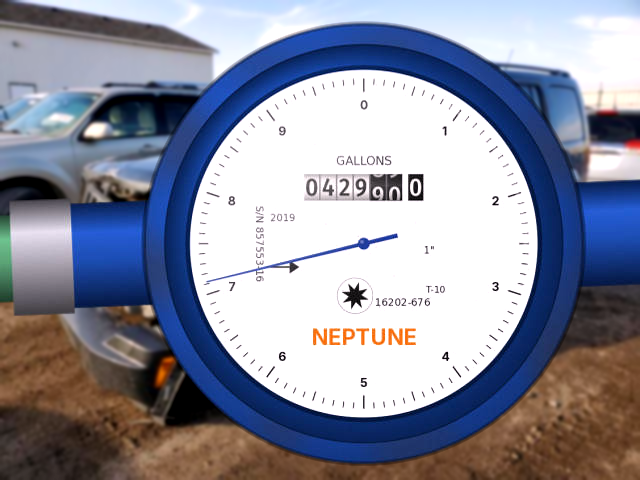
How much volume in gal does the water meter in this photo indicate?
429897.1 gal
